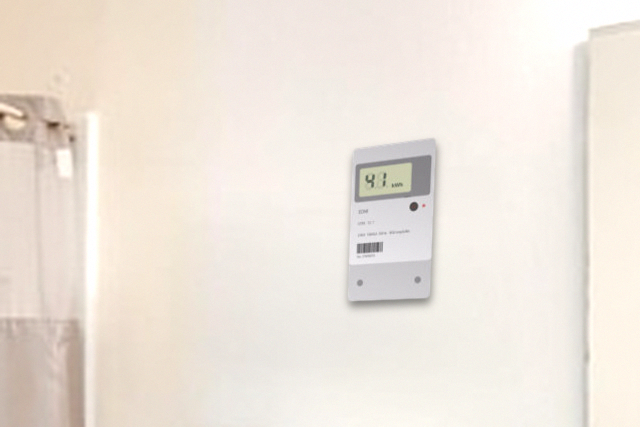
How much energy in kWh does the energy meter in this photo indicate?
41 kWh
